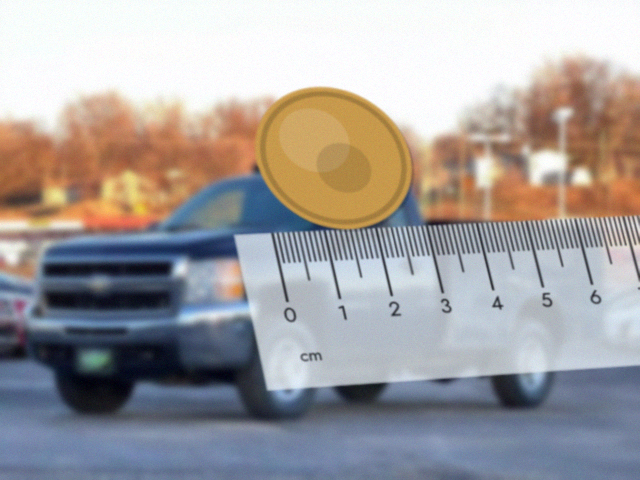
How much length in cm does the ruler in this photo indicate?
3 cm
